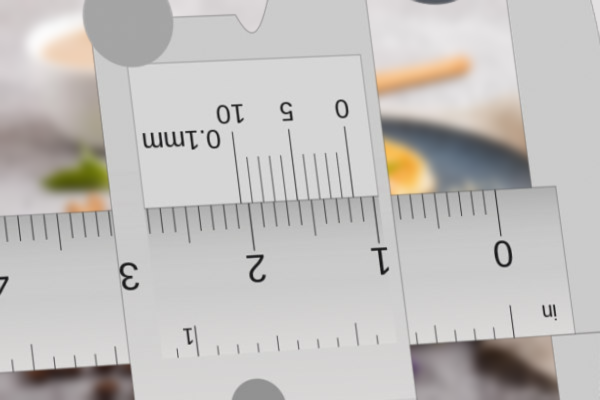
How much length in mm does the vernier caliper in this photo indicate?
11.6 mm
